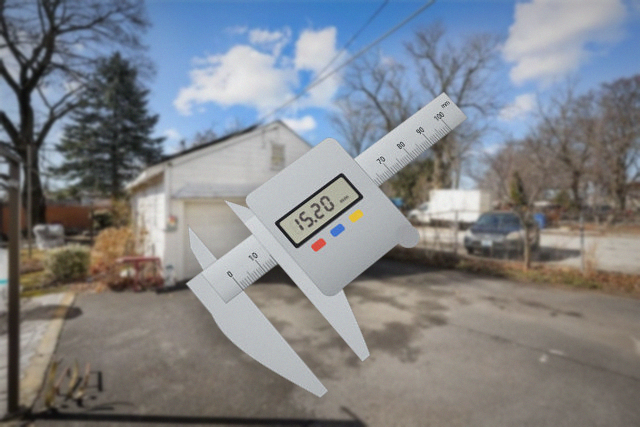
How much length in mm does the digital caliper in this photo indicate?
15.20 mm
